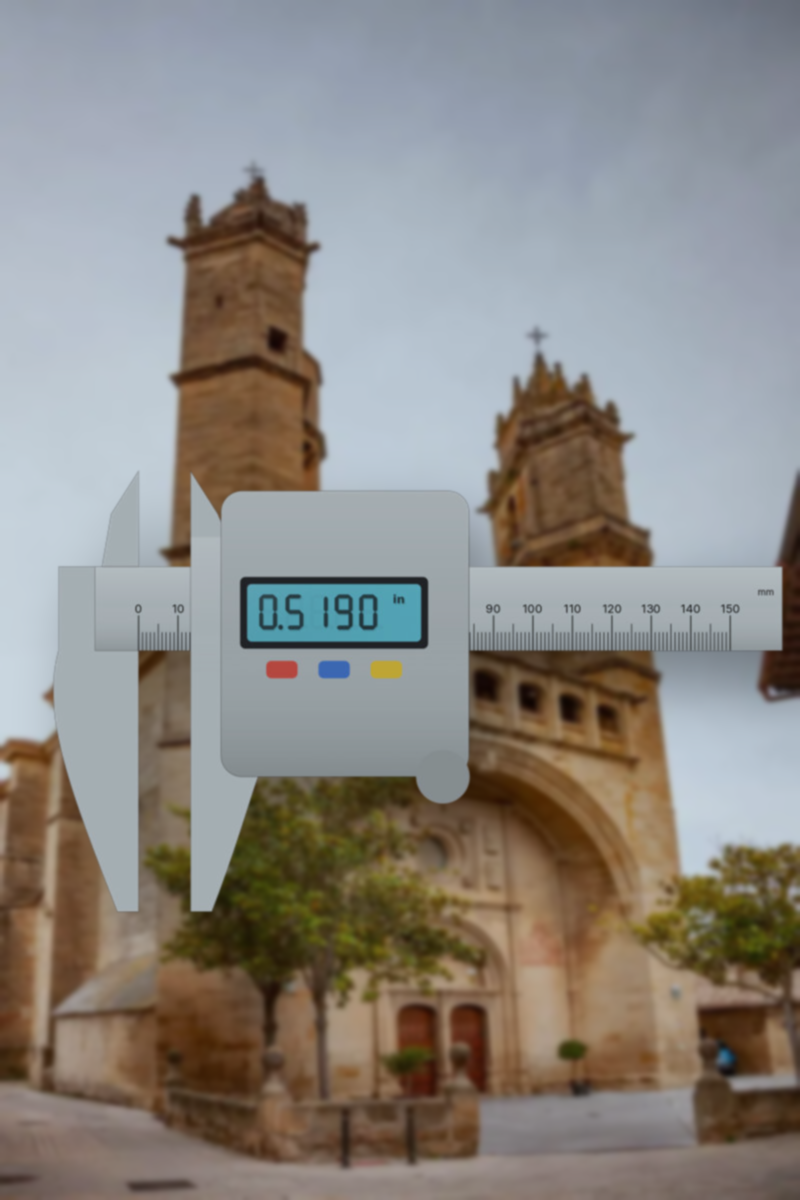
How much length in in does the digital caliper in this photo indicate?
0.5190 in
